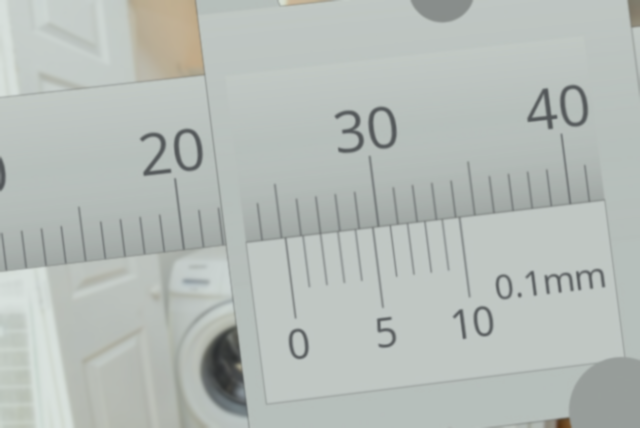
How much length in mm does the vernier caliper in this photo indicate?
25.2 mm
